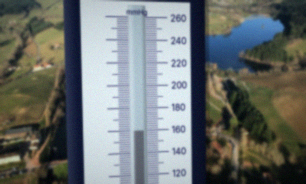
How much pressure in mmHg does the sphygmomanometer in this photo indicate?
160 mmHg
